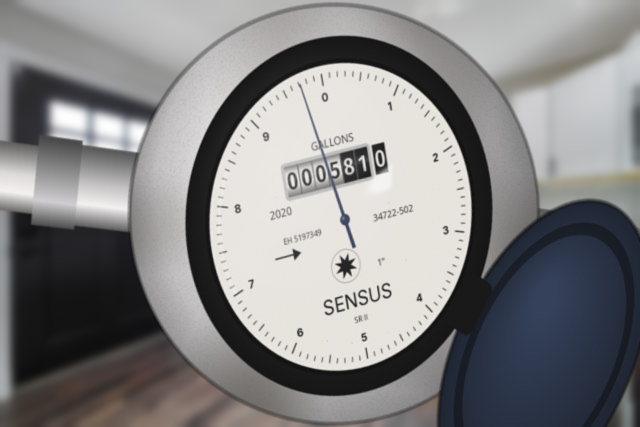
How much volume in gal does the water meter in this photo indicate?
5809.7 gal
